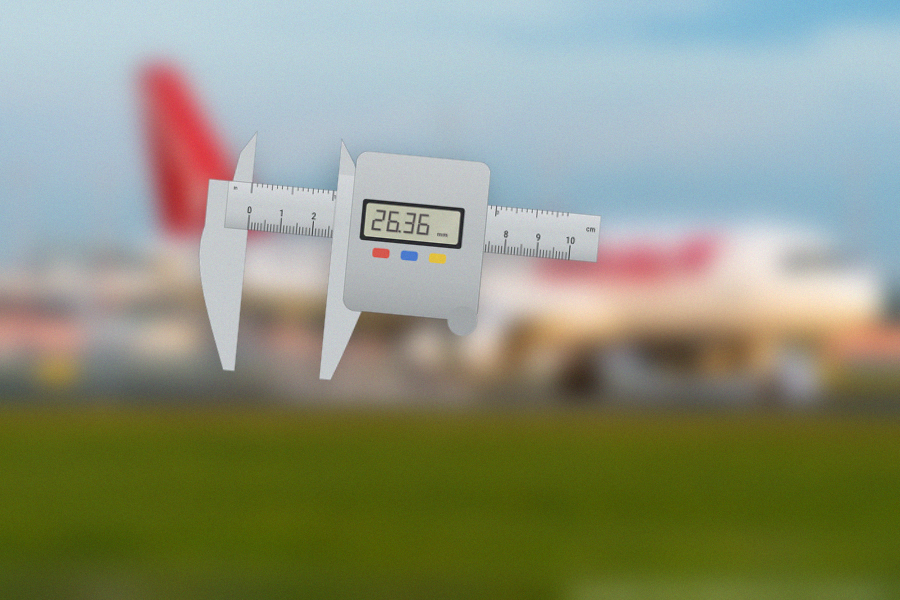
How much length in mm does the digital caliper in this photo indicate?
26.36 mm
